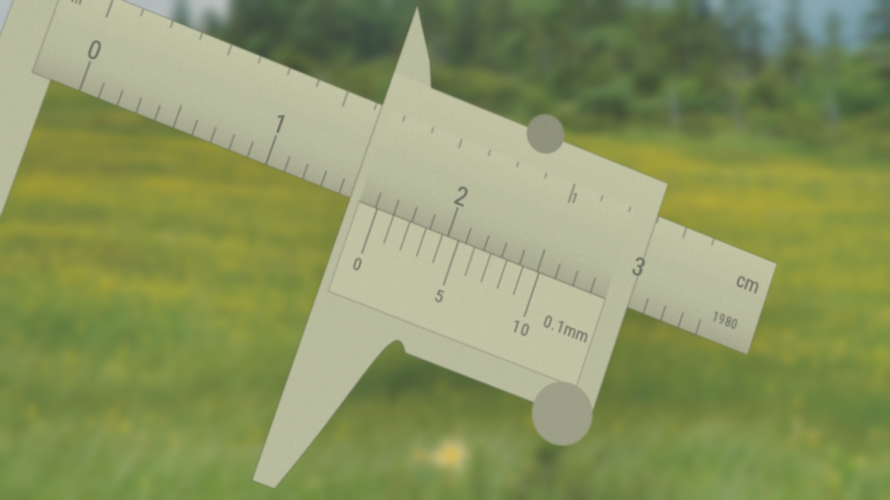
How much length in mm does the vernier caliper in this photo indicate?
16.1 mm
